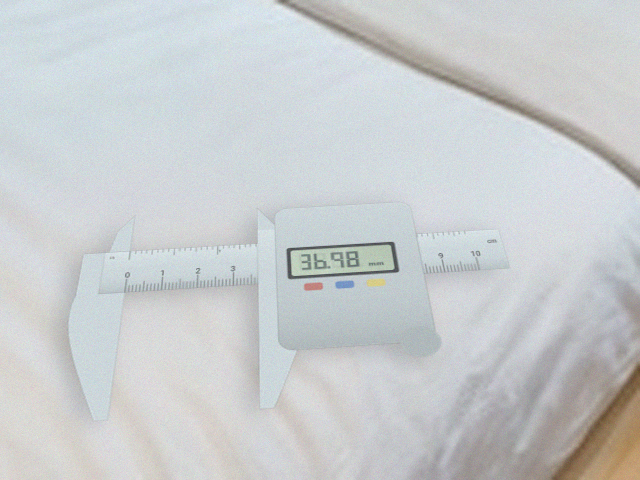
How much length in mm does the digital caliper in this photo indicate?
36.98 mm
